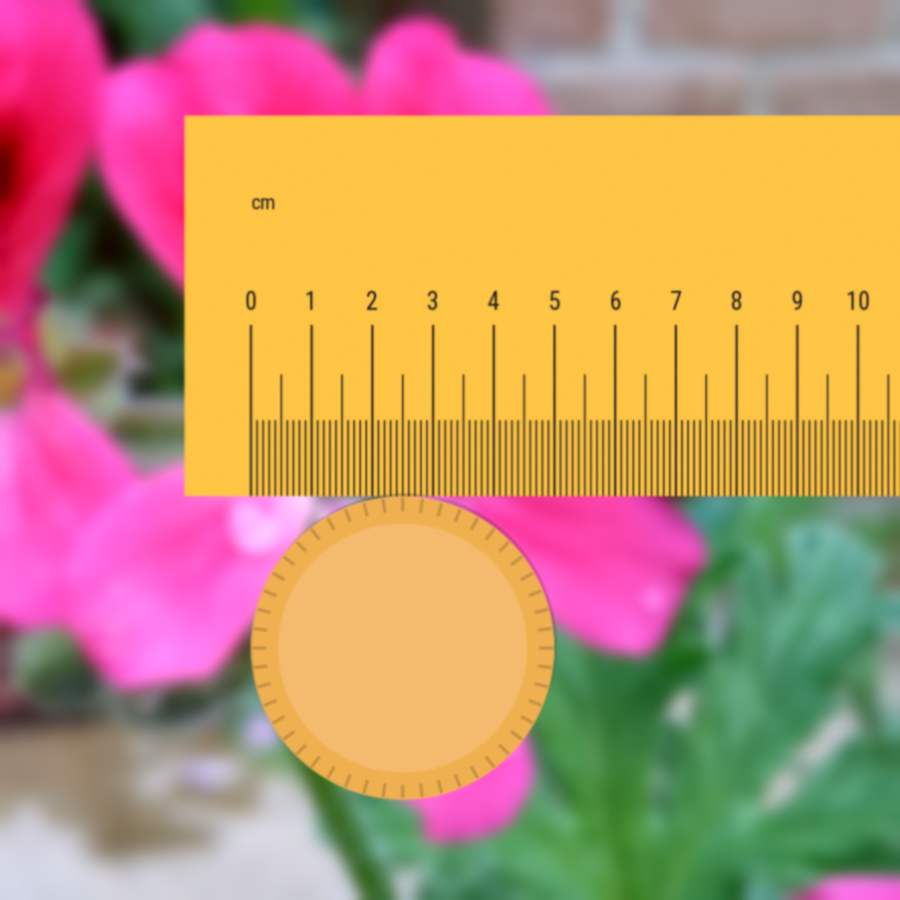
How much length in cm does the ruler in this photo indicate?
5 cm
